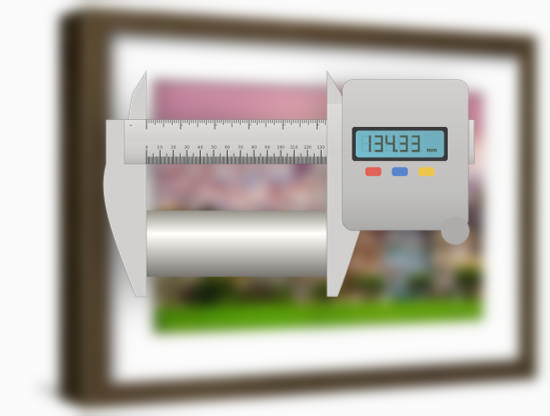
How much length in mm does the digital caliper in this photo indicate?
134.33 mm
